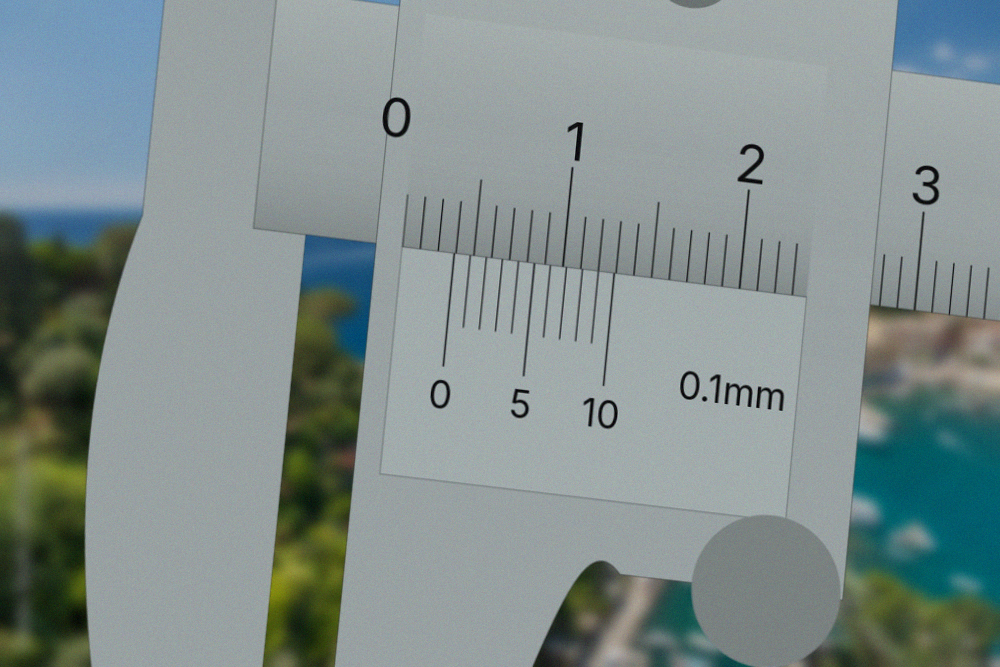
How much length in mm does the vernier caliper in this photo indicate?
3.9 mm
